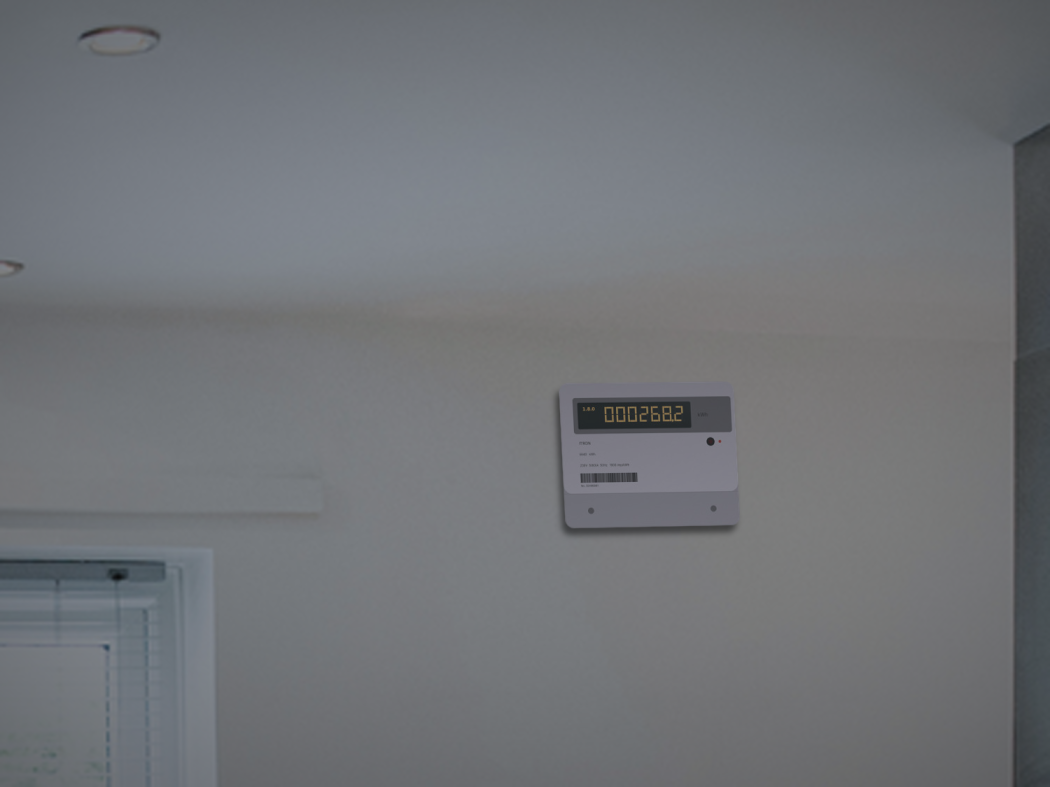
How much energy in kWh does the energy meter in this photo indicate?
268.2 kWh
